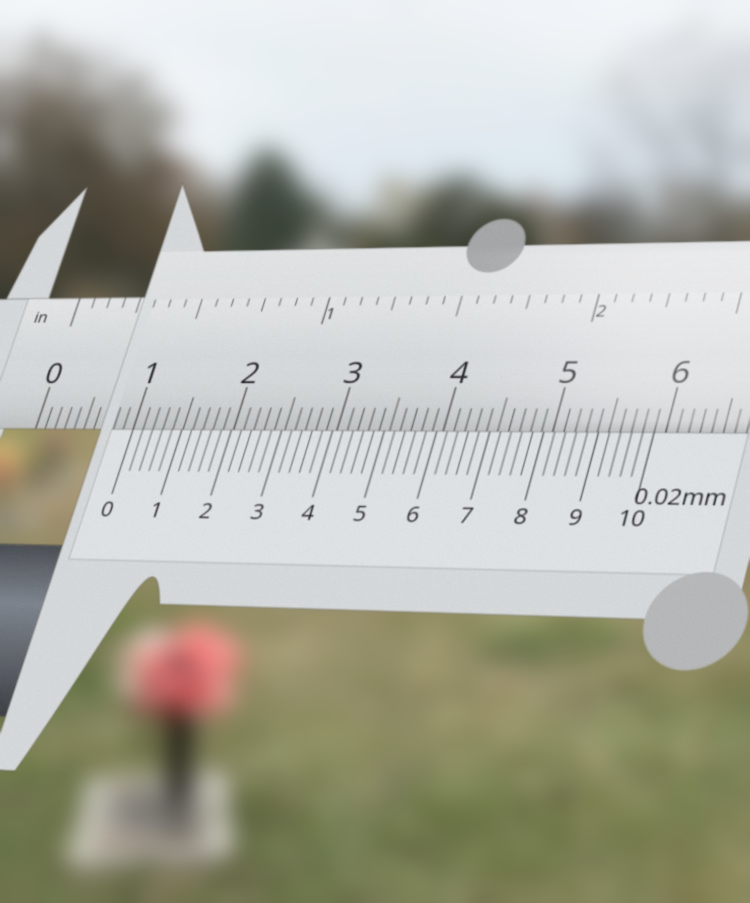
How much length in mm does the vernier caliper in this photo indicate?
10.0 mm
